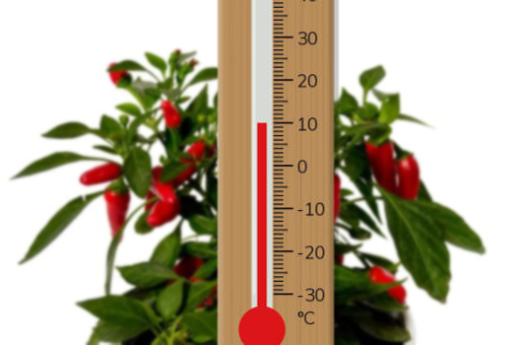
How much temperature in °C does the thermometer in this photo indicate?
10 °C
